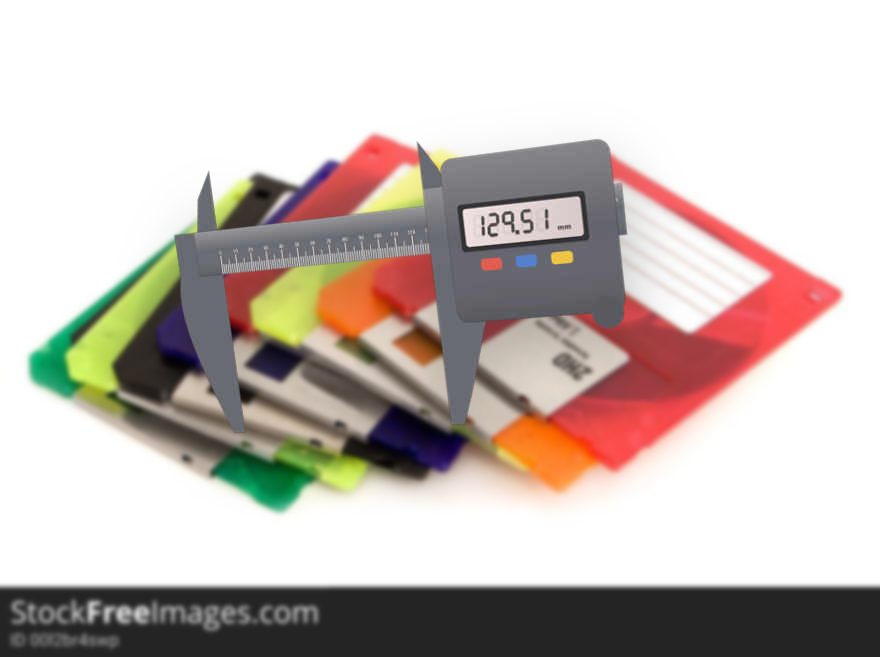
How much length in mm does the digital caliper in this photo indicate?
129.51 mm
